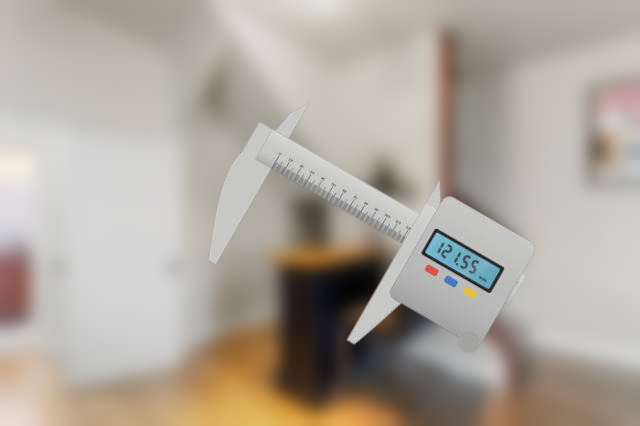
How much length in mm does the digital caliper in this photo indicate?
121.55 mm
